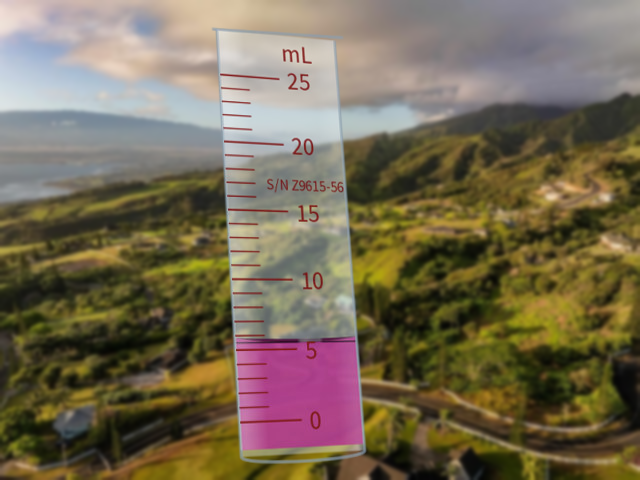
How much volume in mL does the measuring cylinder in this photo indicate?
5.5 mL
